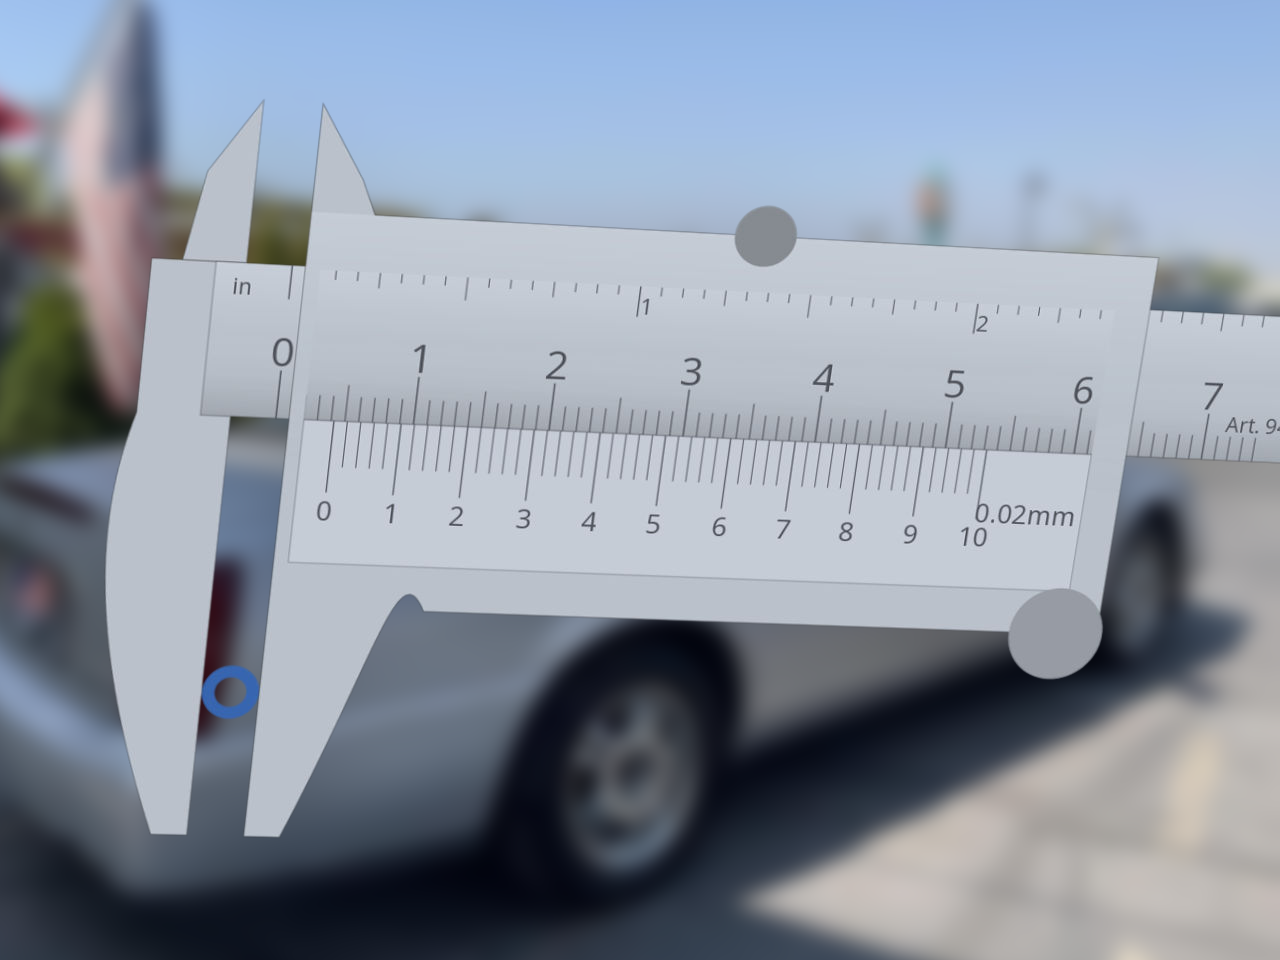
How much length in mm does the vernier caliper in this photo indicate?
4.2 mm
